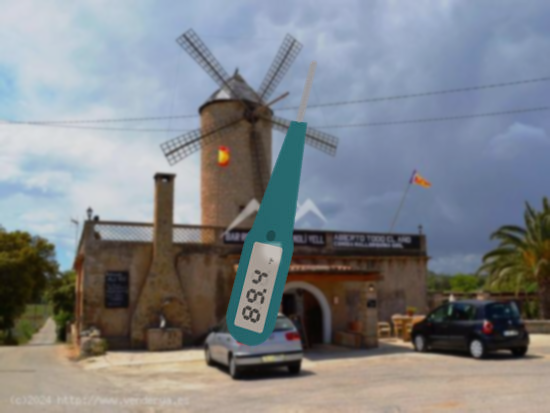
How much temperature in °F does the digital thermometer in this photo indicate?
89.4 °F
